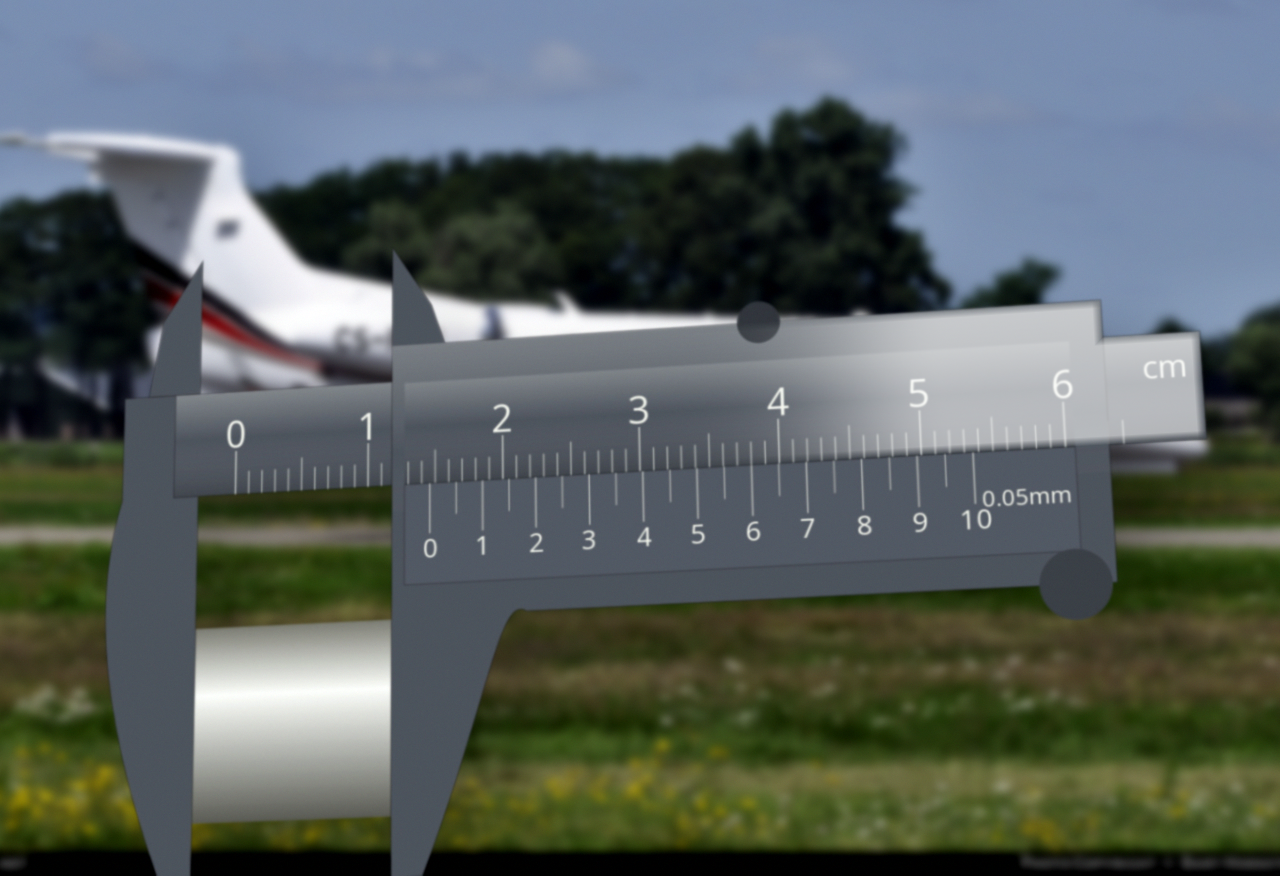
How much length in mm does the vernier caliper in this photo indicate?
14.6 mm
